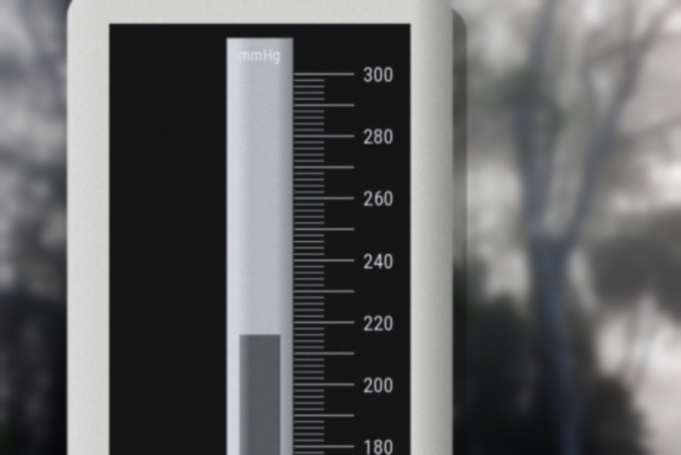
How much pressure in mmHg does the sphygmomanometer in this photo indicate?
216 mmHg
